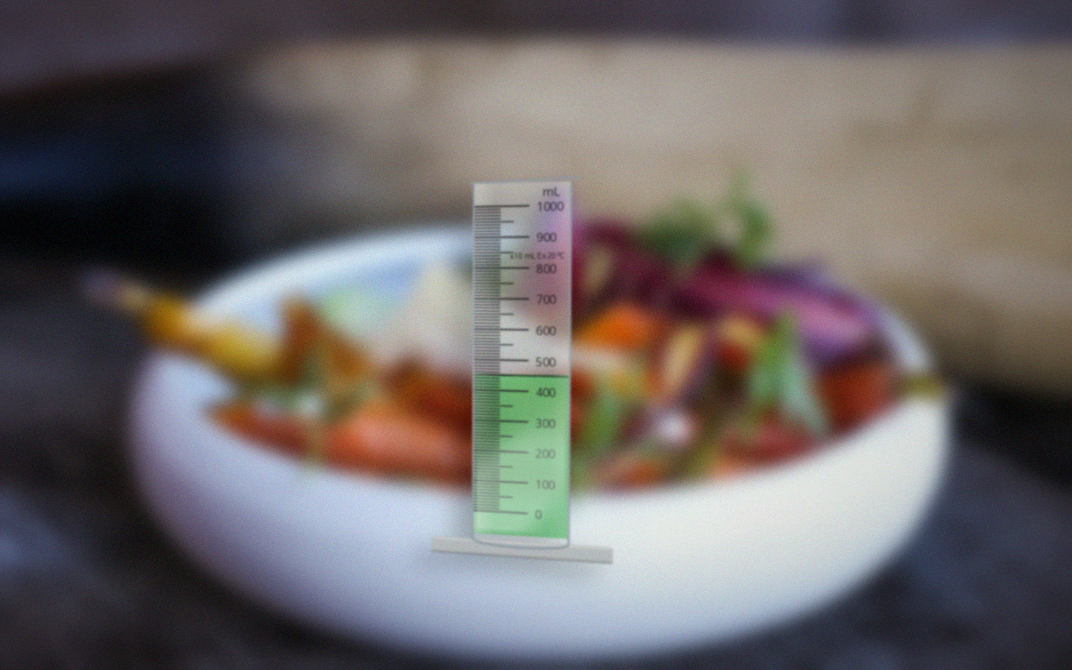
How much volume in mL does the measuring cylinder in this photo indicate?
450 mL
